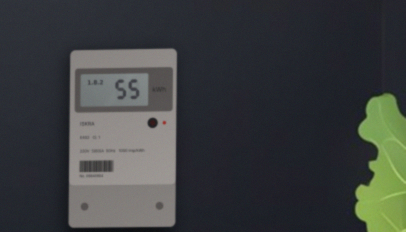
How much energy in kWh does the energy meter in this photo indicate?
55 kWh
